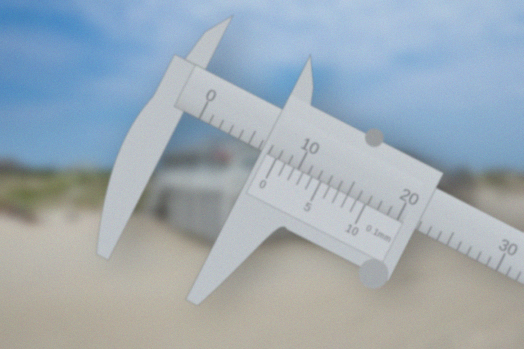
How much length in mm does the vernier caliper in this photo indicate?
7.8 mm
